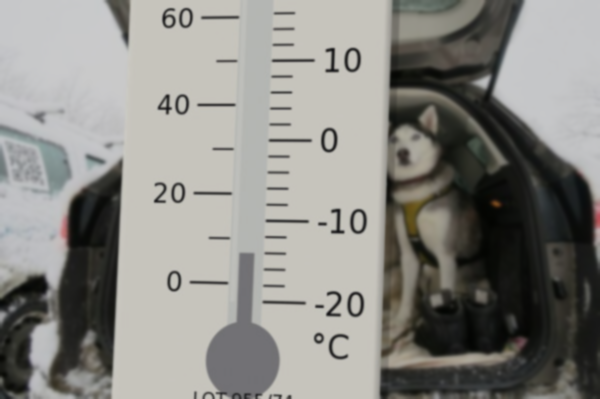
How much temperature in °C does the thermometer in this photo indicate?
-14 °C
